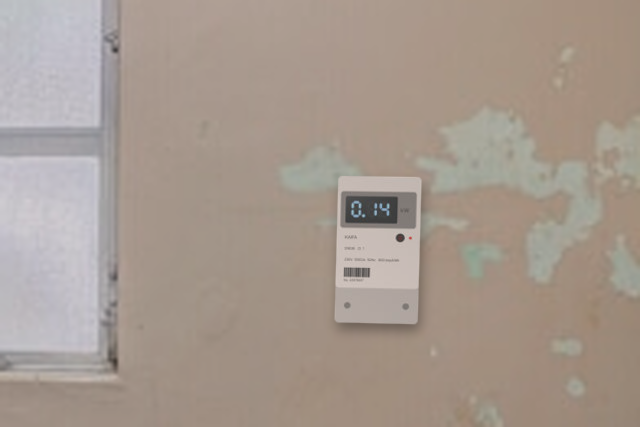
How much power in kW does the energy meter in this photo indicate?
0.14 kW
